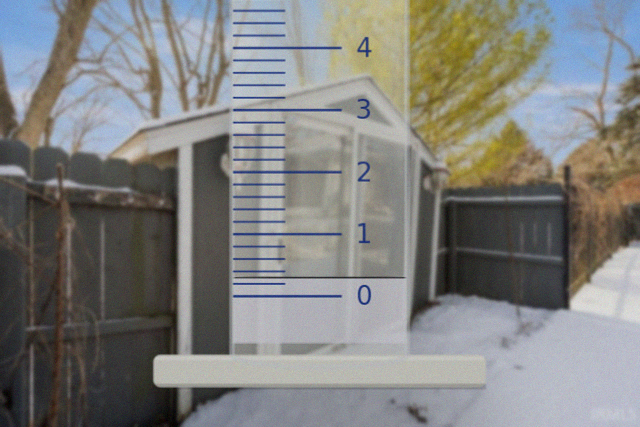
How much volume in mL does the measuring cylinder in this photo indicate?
0.3 mL
